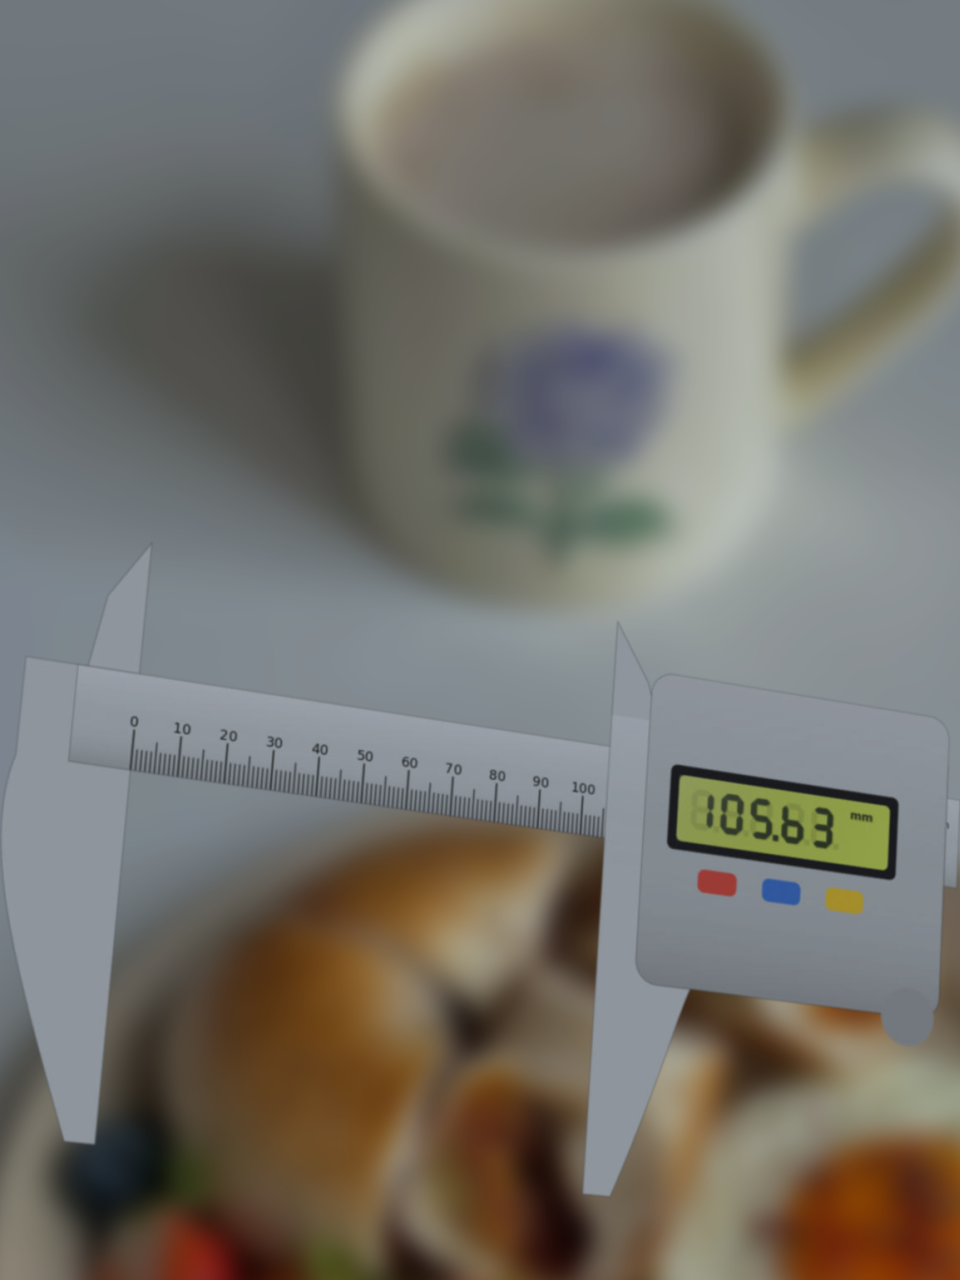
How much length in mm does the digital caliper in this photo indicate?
105.63 mm
